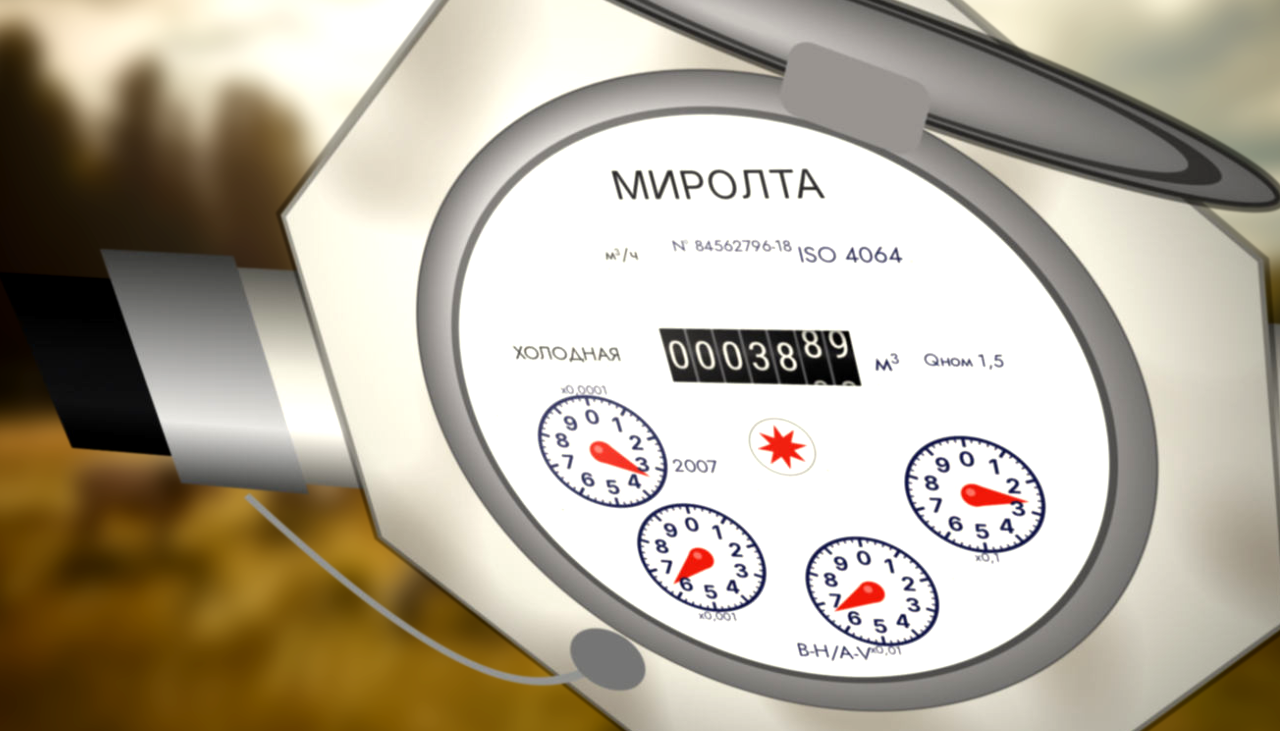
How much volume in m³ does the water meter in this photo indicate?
3889.2663 m³
